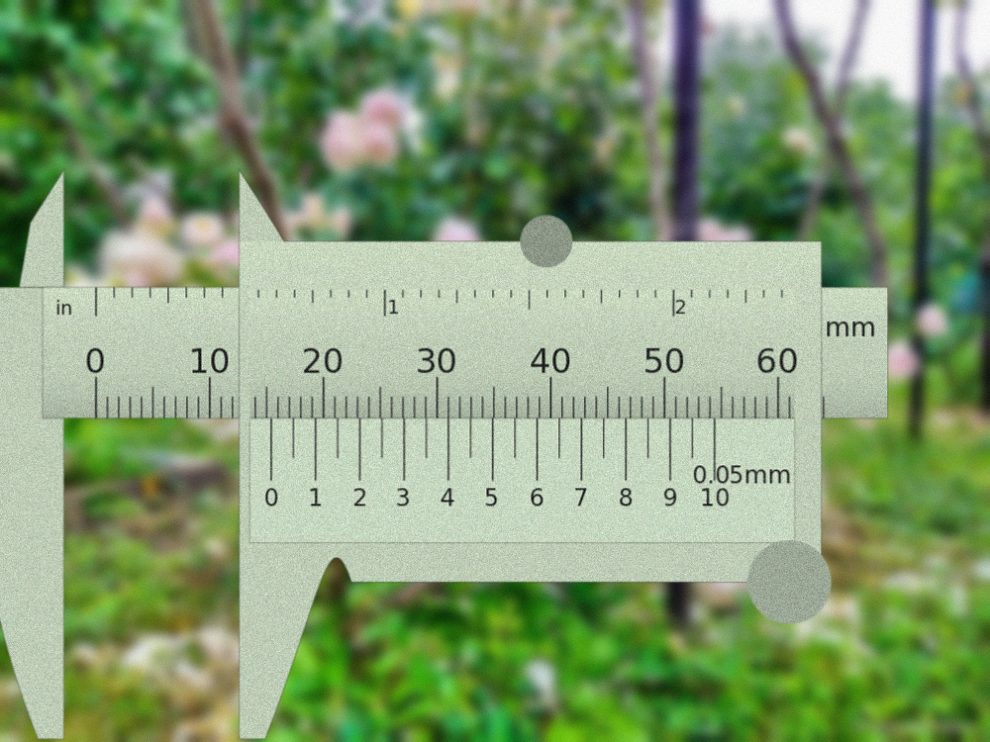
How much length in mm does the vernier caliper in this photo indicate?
15.4 mm
